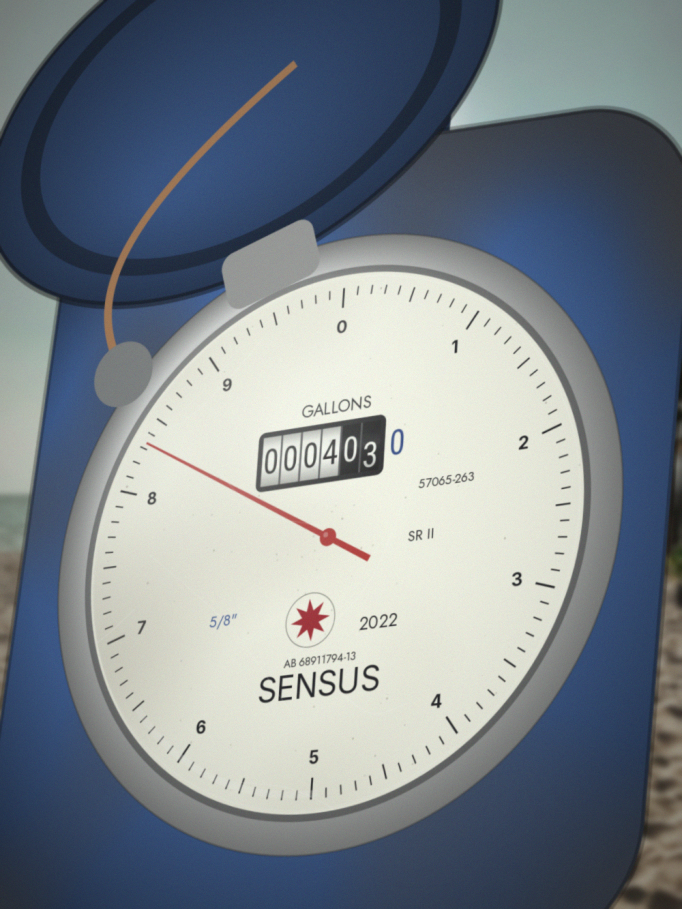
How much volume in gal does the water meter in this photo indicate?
4028.3 gal
